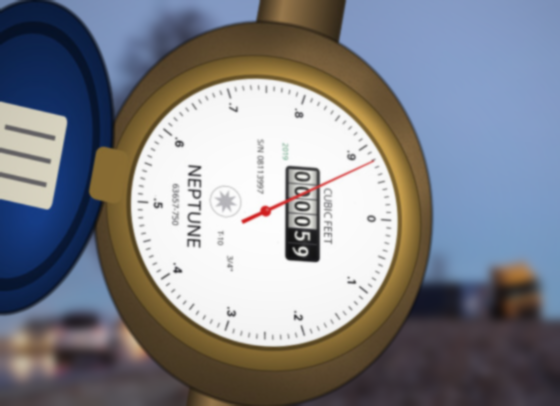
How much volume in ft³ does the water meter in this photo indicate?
58.92 ft³
